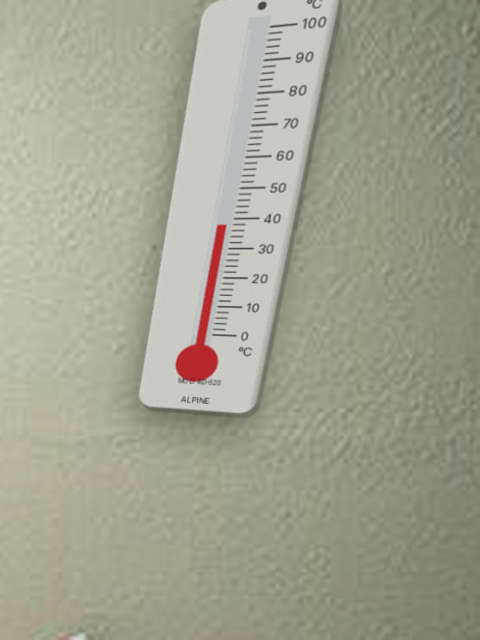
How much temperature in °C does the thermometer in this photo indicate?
38 °C
